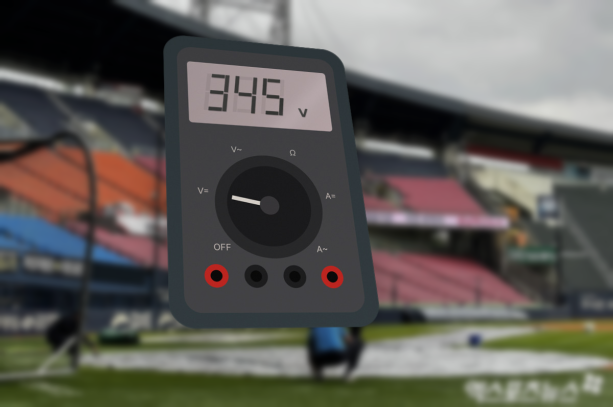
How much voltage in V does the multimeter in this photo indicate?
345 V
